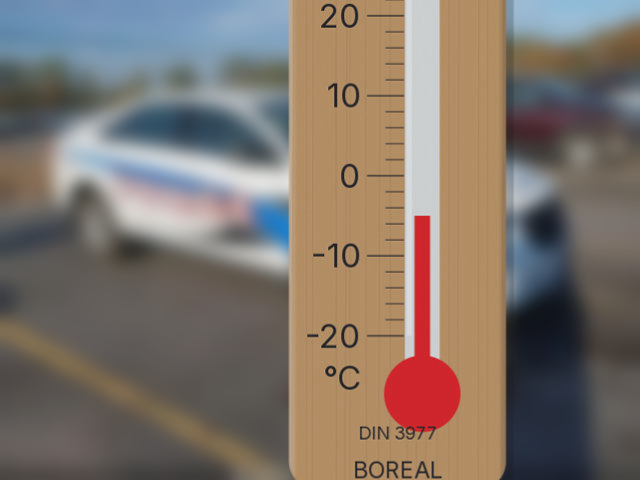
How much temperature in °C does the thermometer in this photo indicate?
-5 °C
